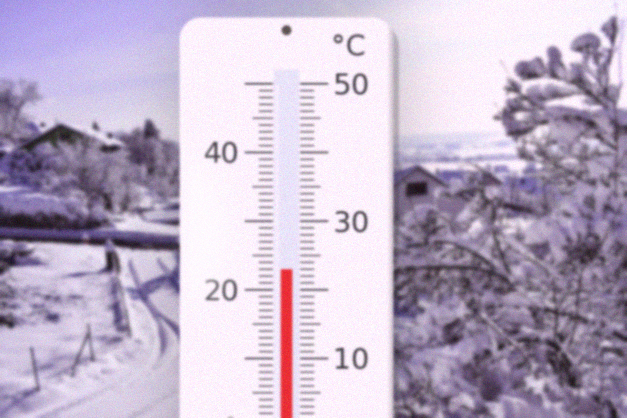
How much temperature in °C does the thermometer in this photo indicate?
23 °C
